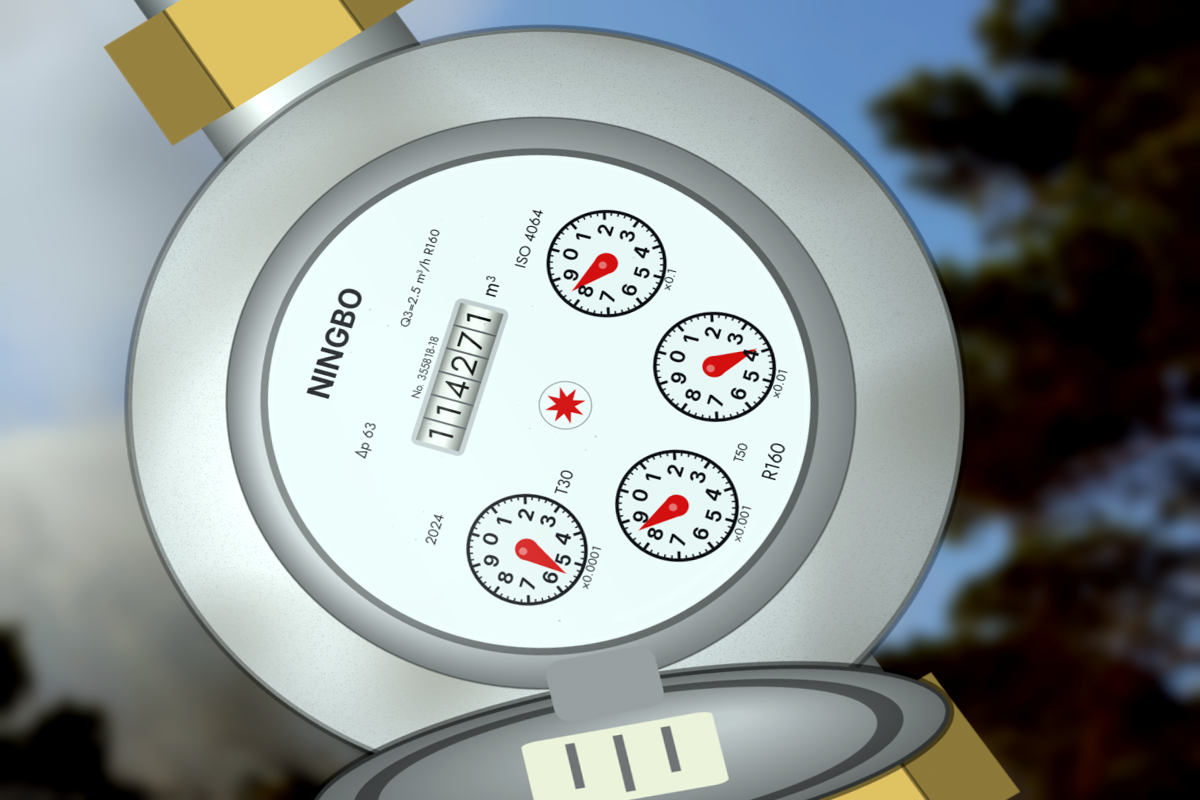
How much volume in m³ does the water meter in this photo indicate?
114271.8385 m³
